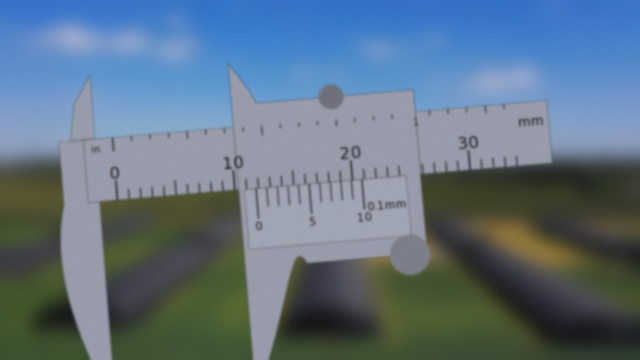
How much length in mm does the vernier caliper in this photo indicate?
11.8 mm
